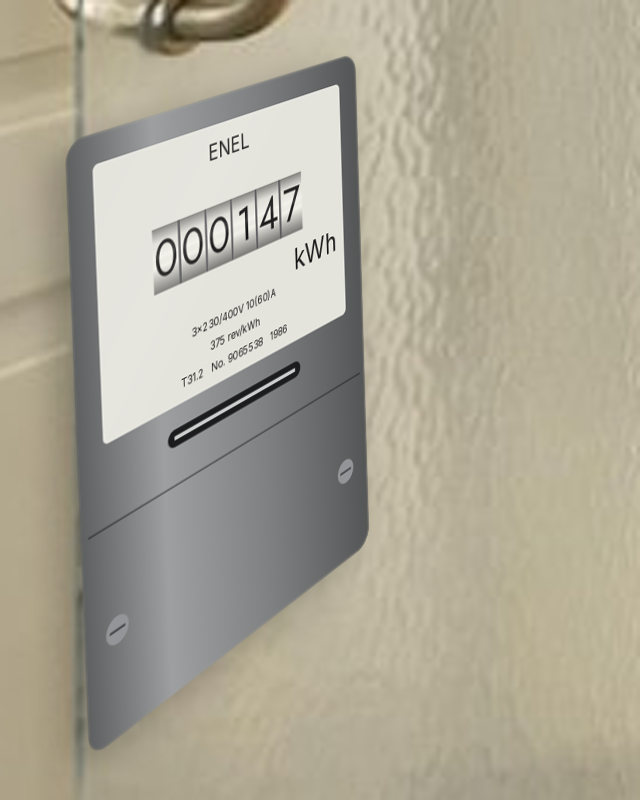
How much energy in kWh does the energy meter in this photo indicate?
147 kWh
